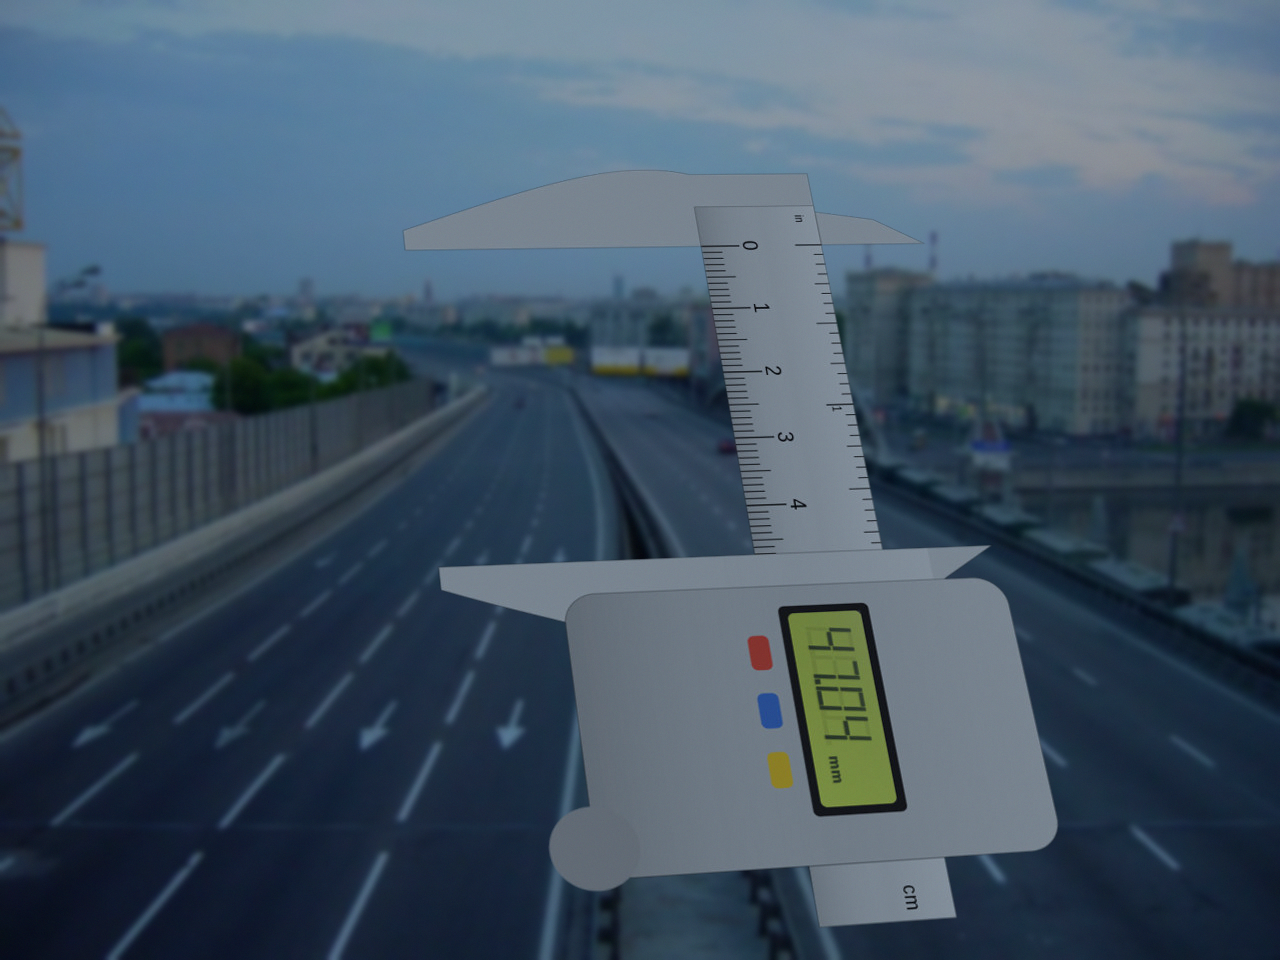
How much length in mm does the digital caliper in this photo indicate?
47.04 mm
